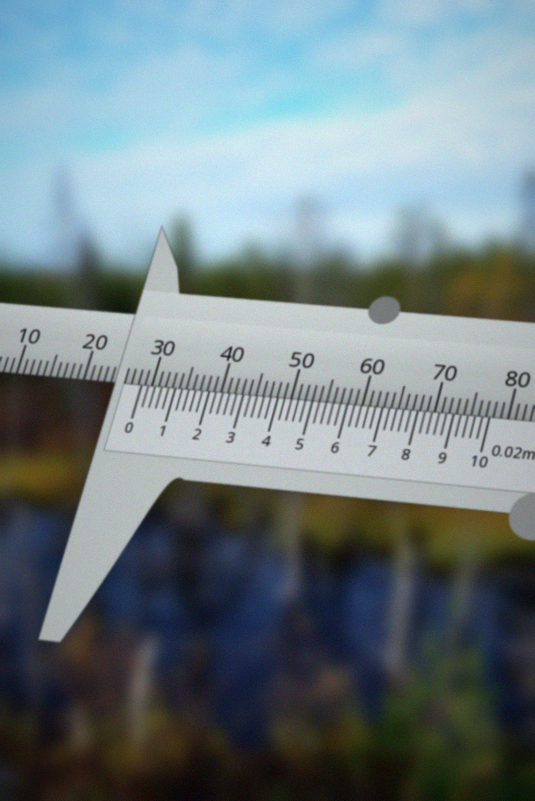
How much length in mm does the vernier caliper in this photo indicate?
28.5 mm
